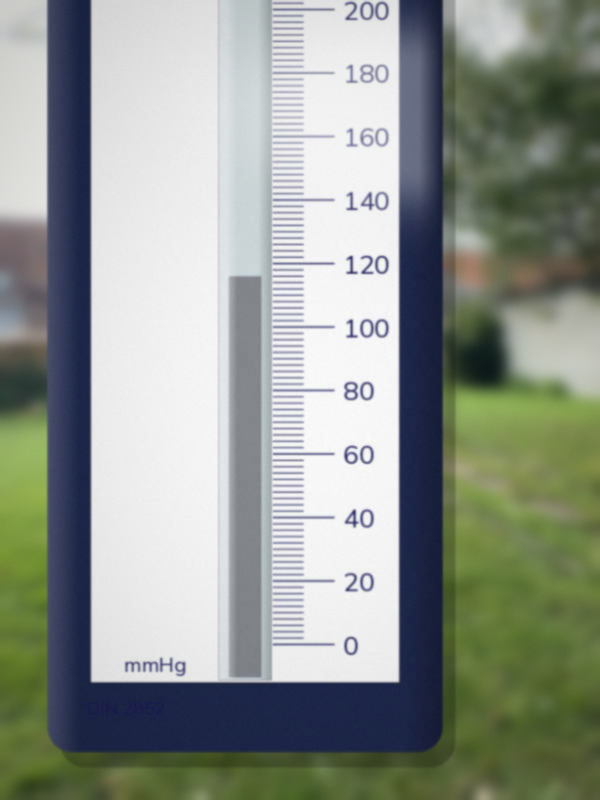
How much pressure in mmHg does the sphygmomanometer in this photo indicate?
116 mmHg
